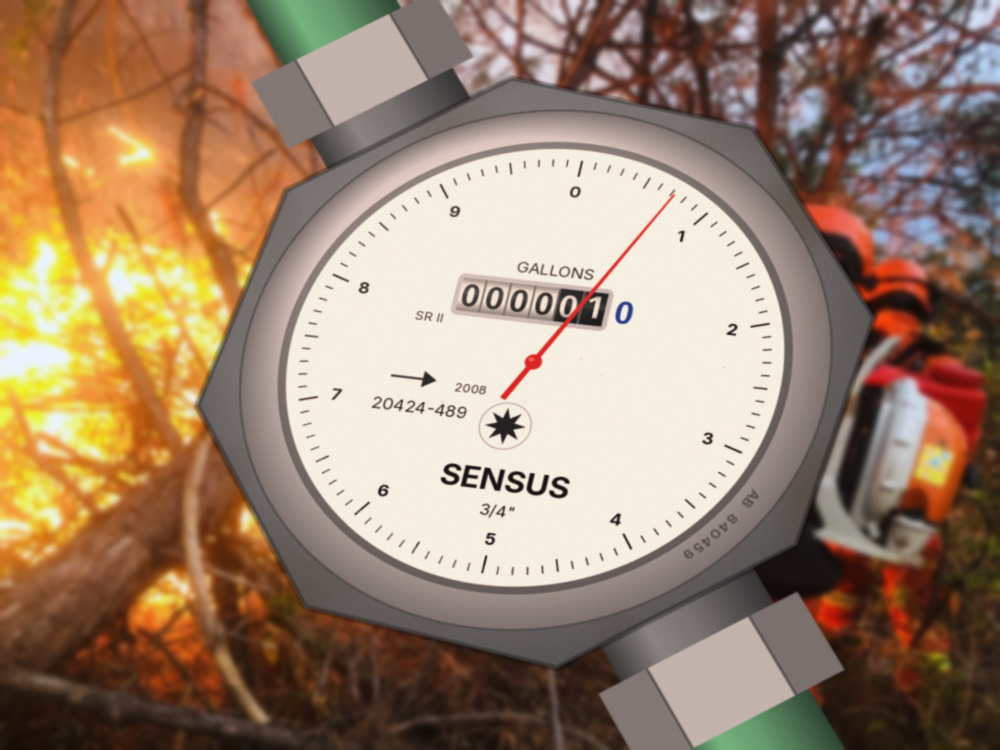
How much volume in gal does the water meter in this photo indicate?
10.7 gal
